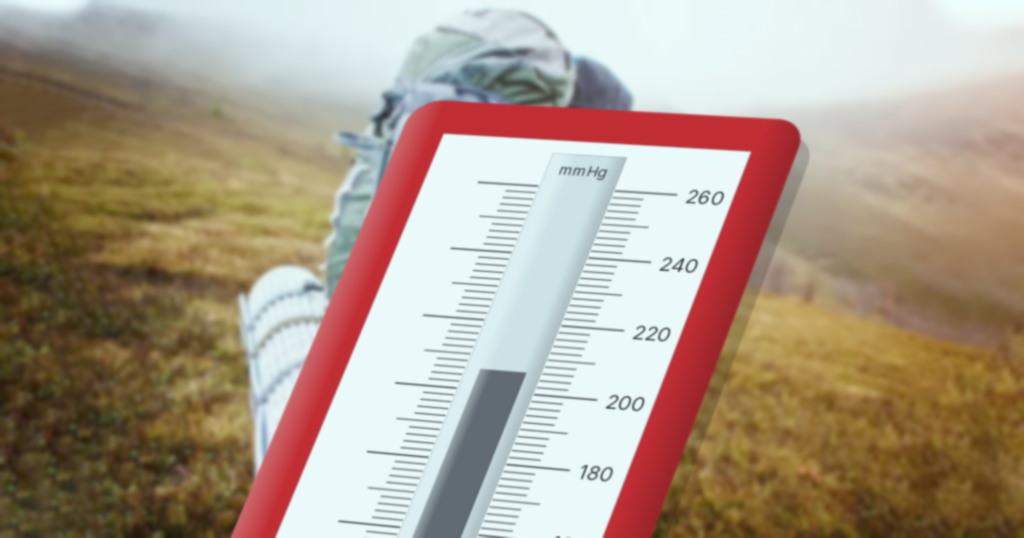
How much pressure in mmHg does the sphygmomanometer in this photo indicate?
206 mmHg
